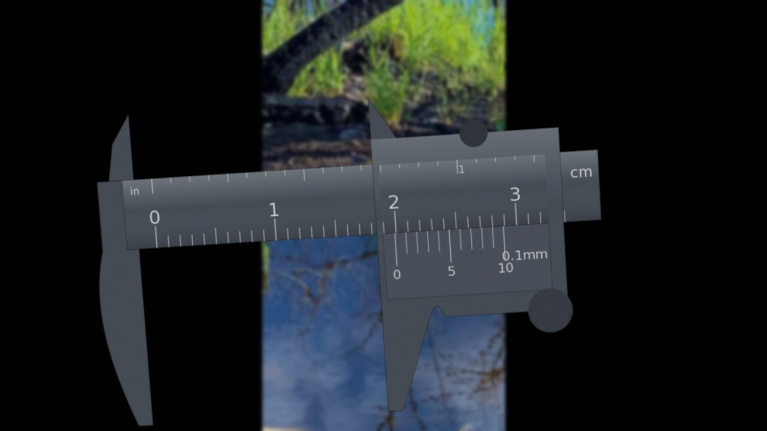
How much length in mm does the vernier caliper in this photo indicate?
19.9 mm
